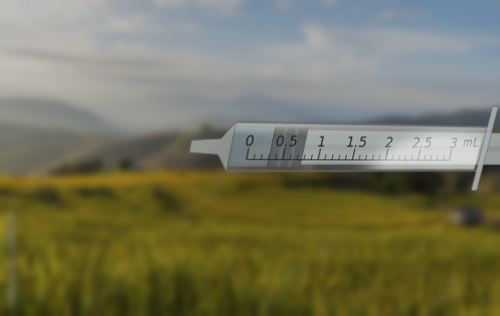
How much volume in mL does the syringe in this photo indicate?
0.3 mL
